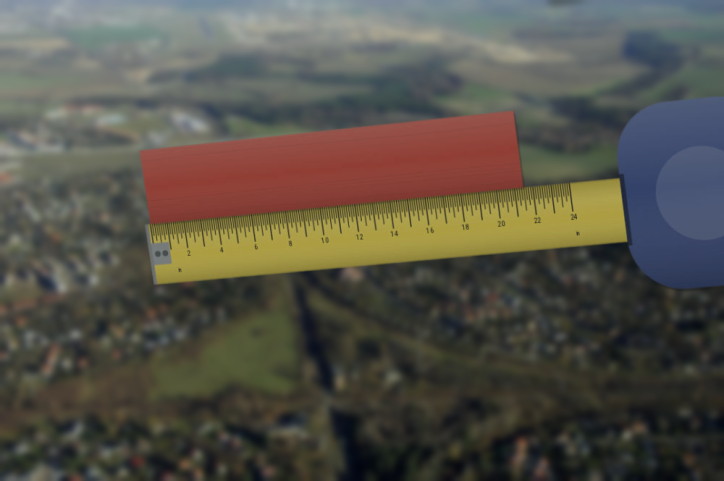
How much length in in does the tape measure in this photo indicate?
21.5 in
